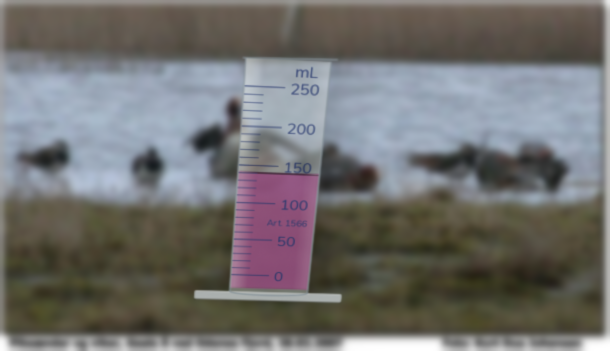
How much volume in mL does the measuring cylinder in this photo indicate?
140 mL
